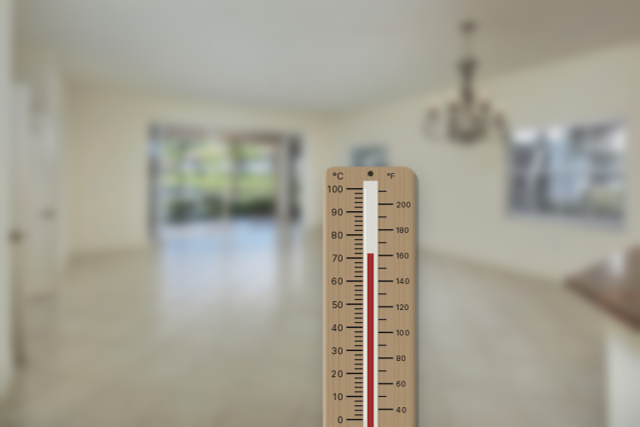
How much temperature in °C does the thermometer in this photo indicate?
72 °C
